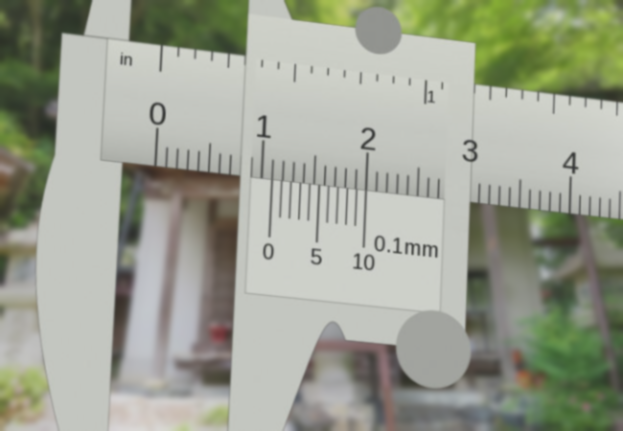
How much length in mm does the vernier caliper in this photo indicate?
11.0 mm
